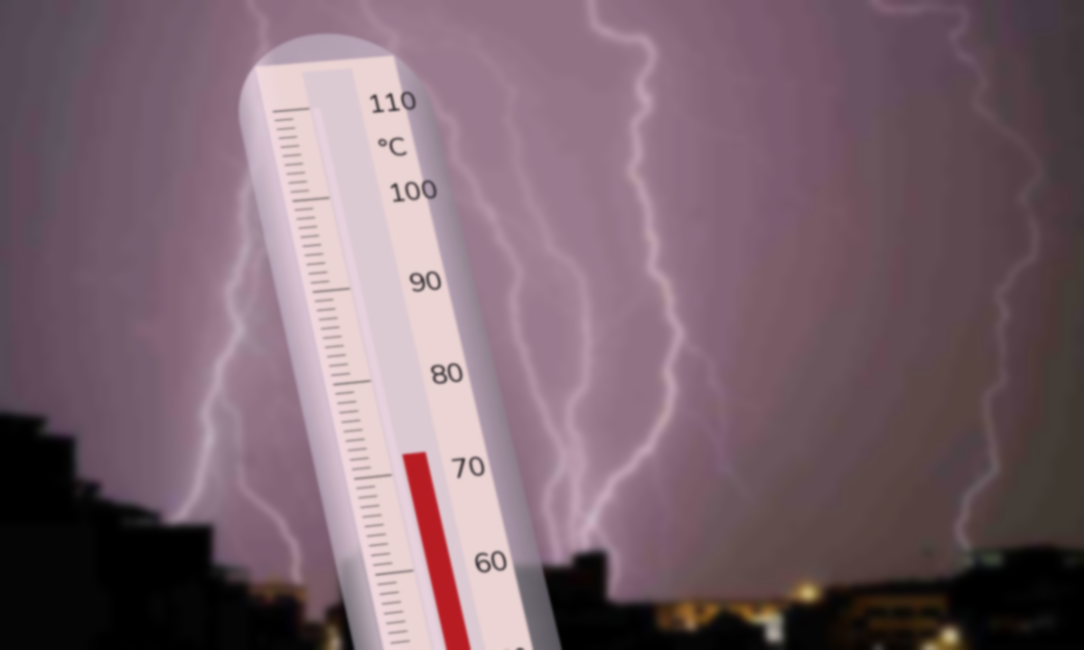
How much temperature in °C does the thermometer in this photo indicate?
72 °C
